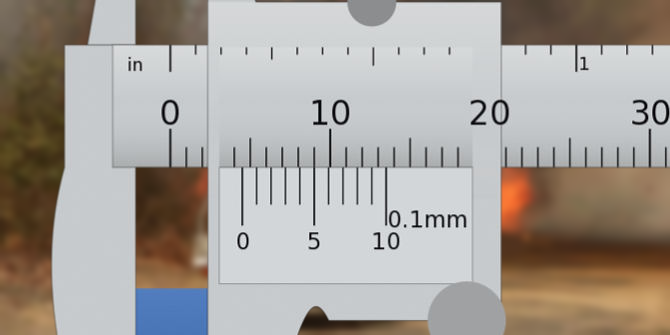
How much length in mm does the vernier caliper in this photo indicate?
4.5 mm
